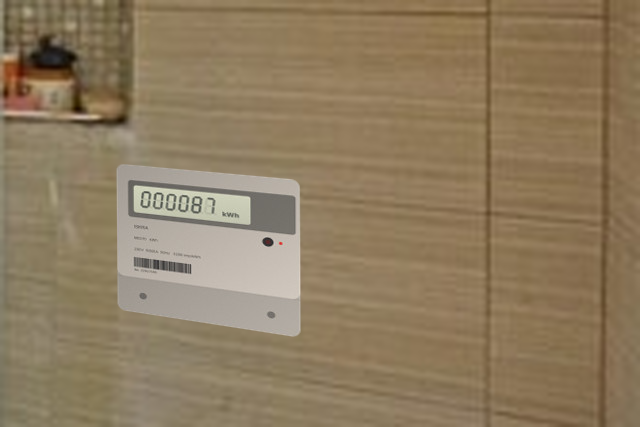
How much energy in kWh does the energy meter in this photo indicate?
87 kWh
